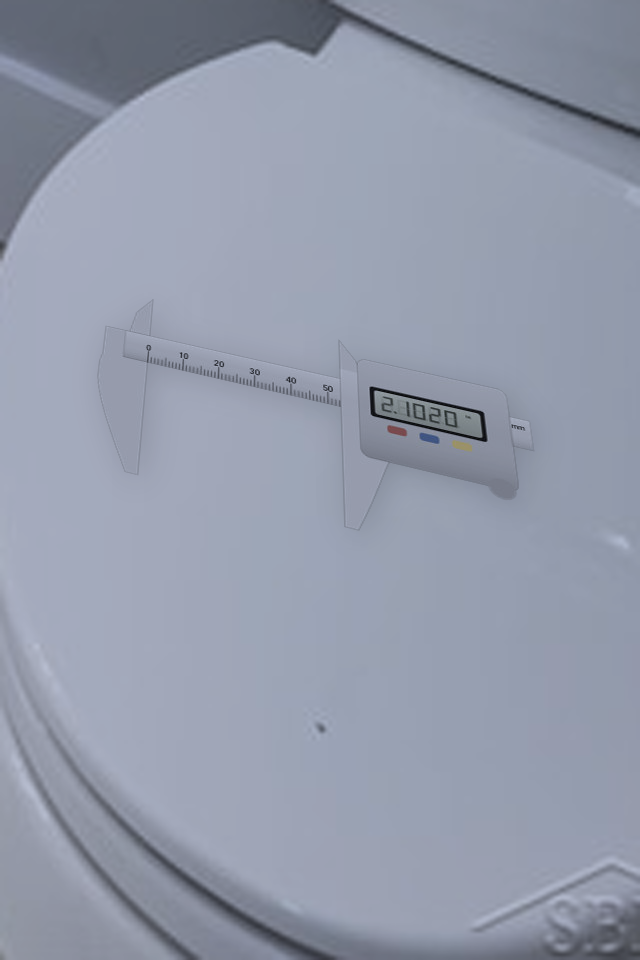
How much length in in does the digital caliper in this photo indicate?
2.1020 in
